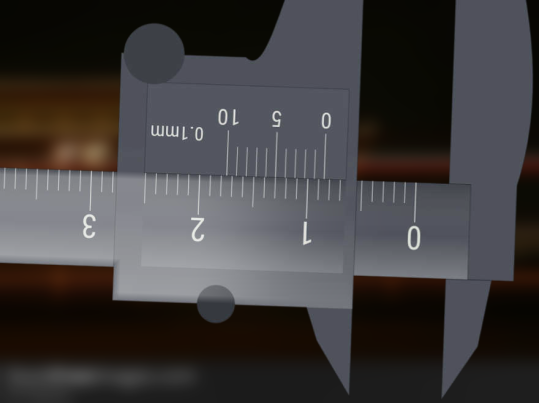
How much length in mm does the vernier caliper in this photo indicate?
8.5 mm
